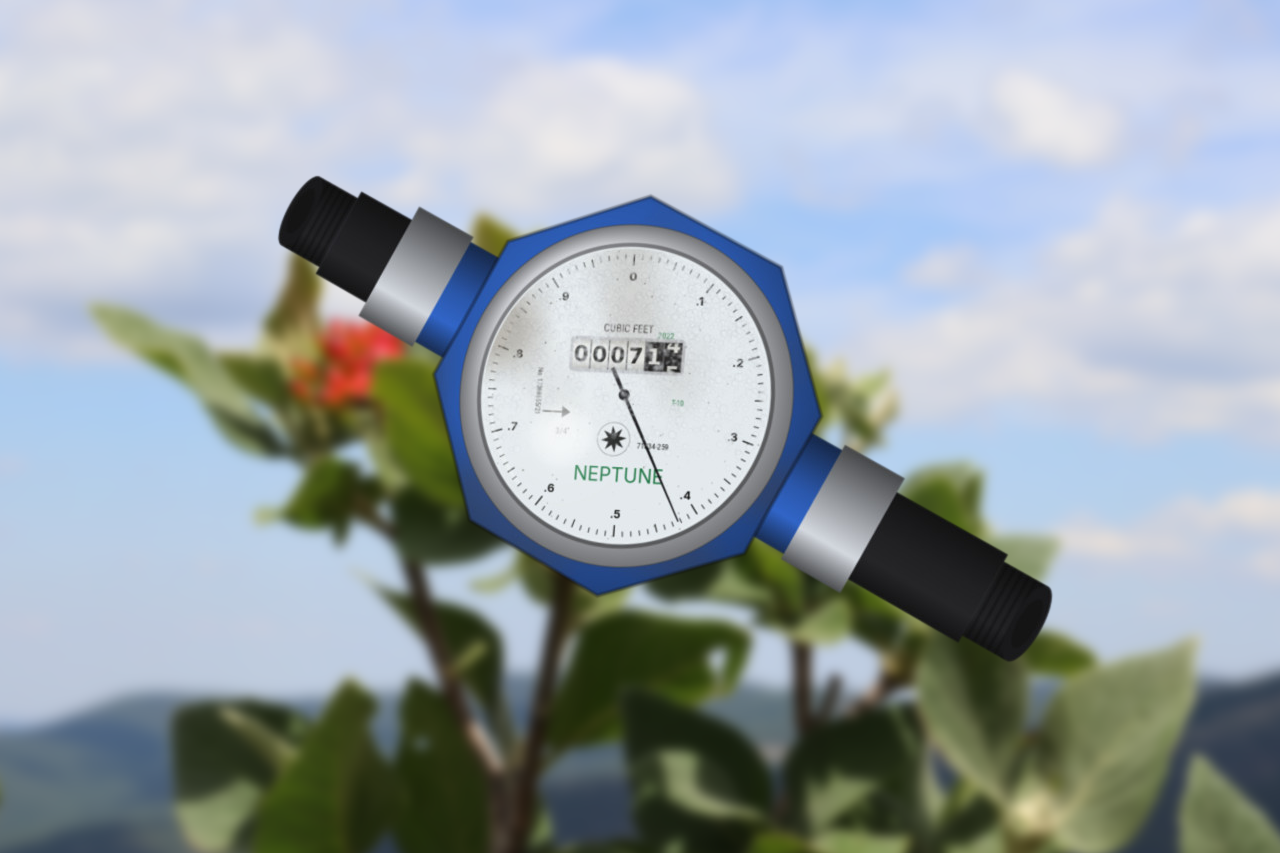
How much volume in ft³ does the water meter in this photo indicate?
714.42 ft³
